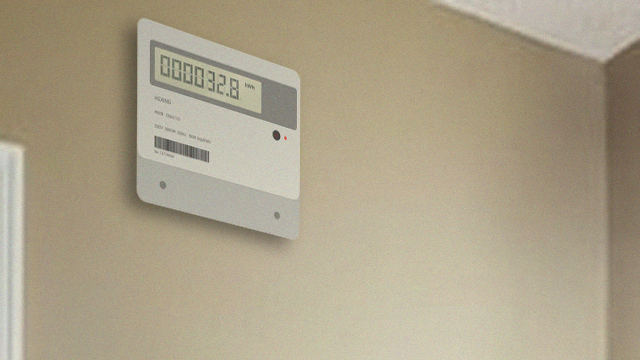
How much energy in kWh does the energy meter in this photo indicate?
32.8 kWh
